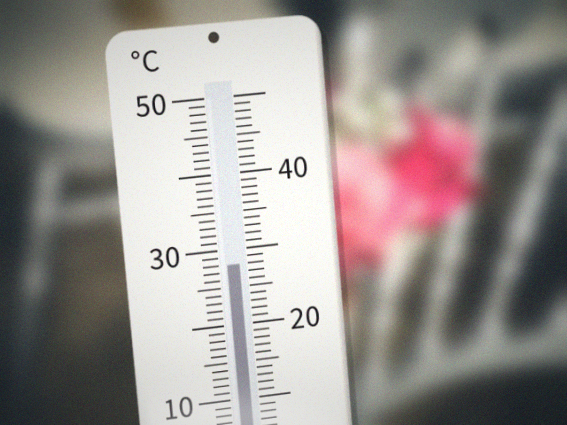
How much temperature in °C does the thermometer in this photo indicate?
28 °C
